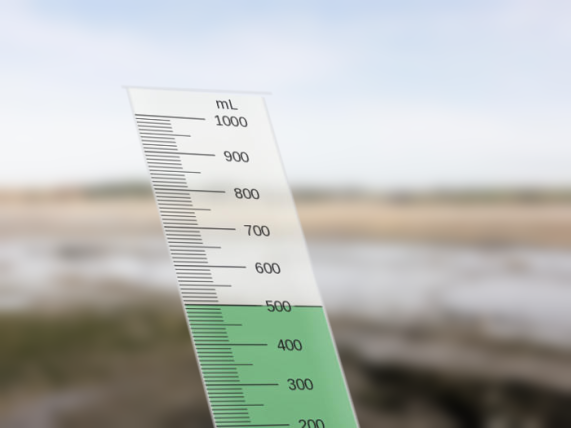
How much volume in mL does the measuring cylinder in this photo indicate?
500 mL
